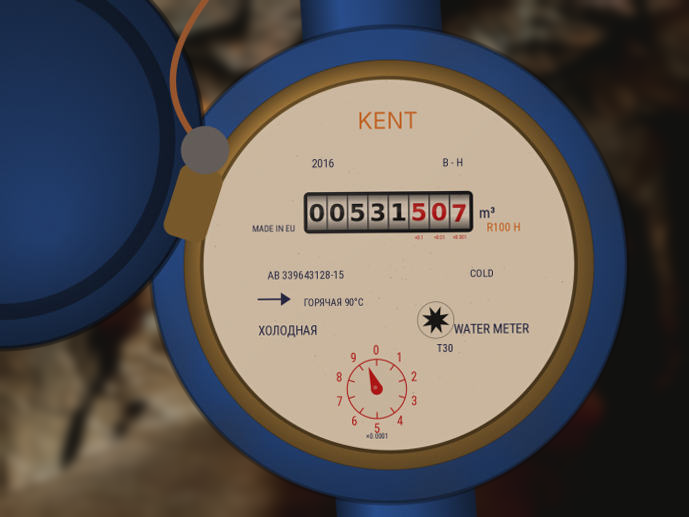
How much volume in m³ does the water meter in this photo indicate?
531.5069 m³
